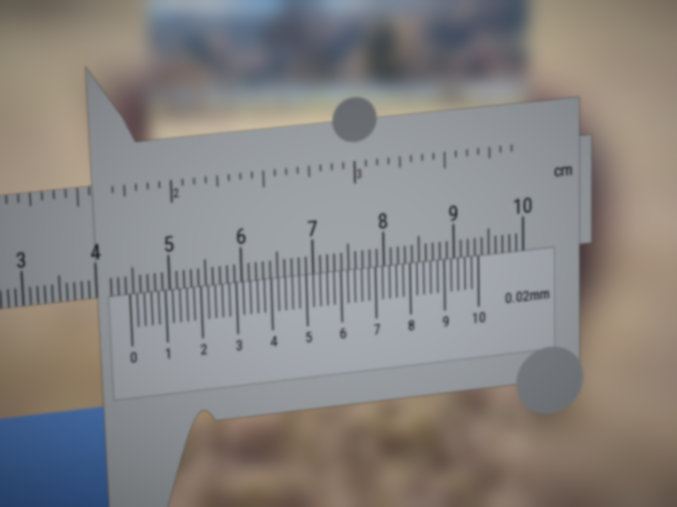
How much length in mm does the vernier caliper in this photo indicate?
44.5 mm
